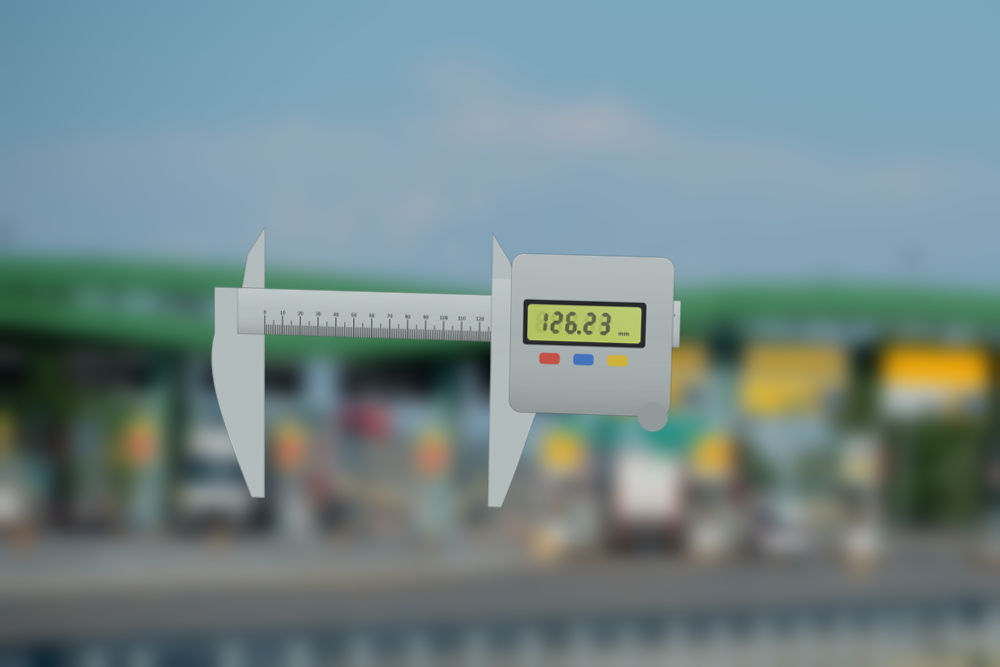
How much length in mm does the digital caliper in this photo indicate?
126.23 mm
